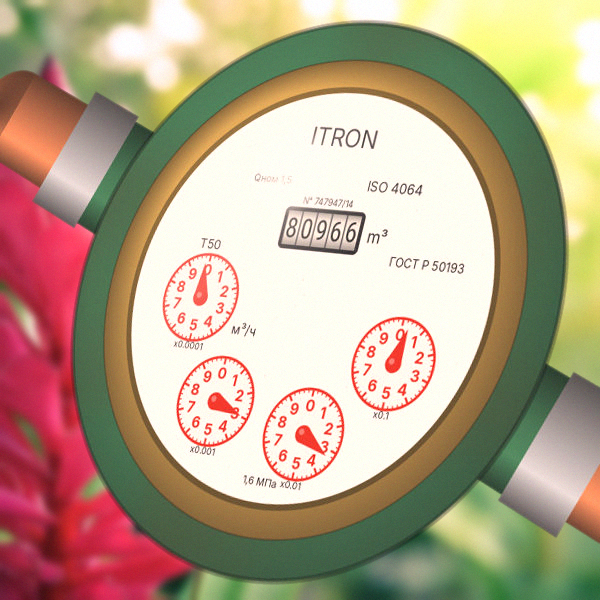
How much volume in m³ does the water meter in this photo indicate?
80966.0329 m³
